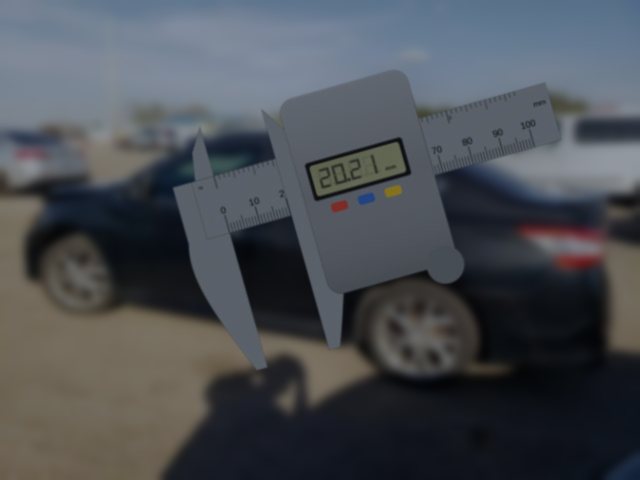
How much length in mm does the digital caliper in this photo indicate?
20.21 mm
